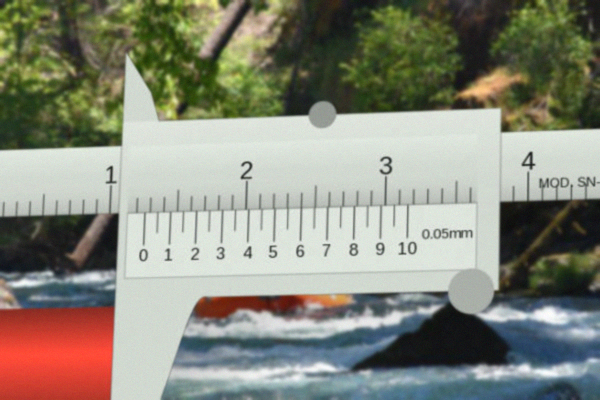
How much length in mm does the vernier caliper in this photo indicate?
12.6 mm
